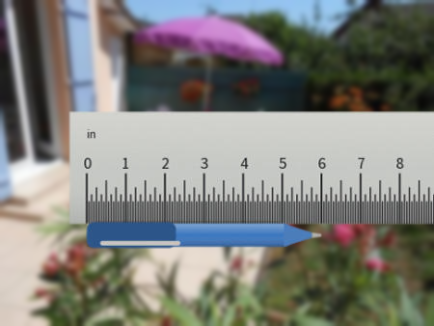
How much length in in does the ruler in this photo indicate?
6 in
